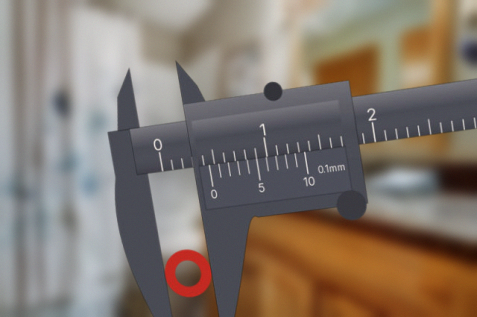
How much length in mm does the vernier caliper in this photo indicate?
4.5 mm
